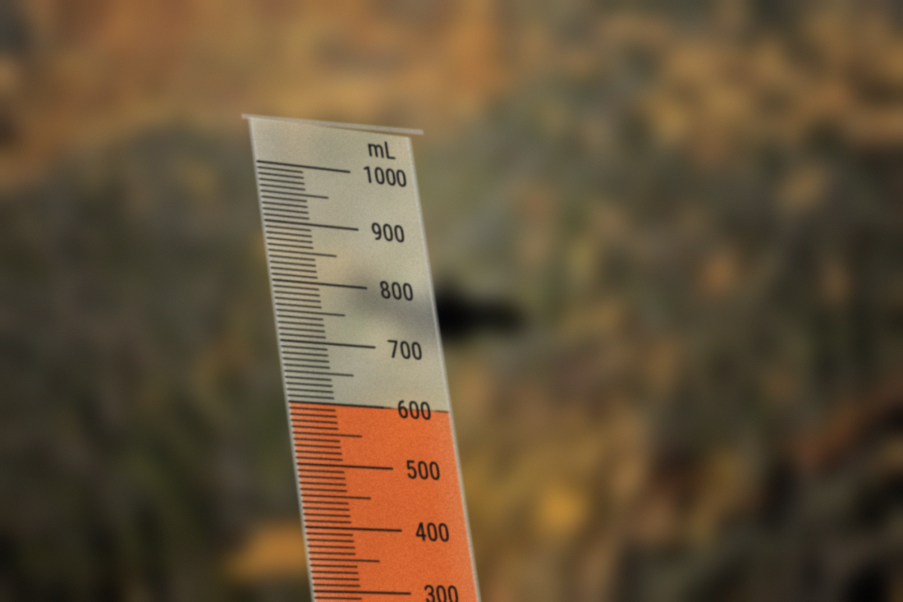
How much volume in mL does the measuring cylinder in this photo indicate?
600 mL
